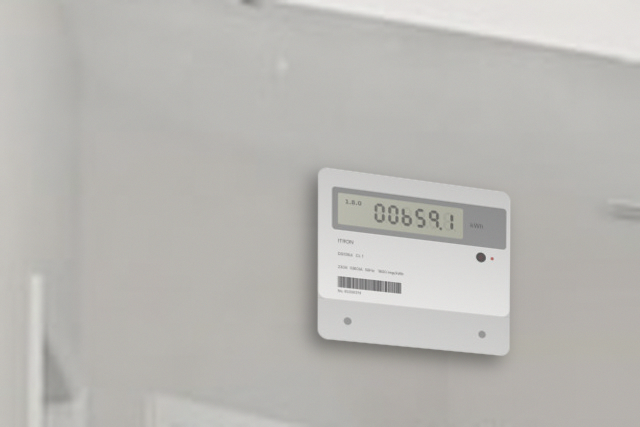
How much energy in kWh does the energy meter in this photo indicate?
659.1 kWh
